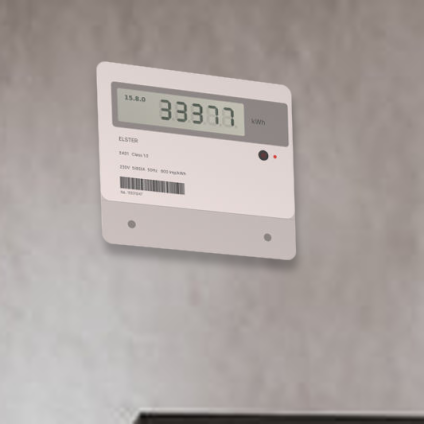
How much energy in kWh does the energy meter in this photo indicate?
33377 kWh
